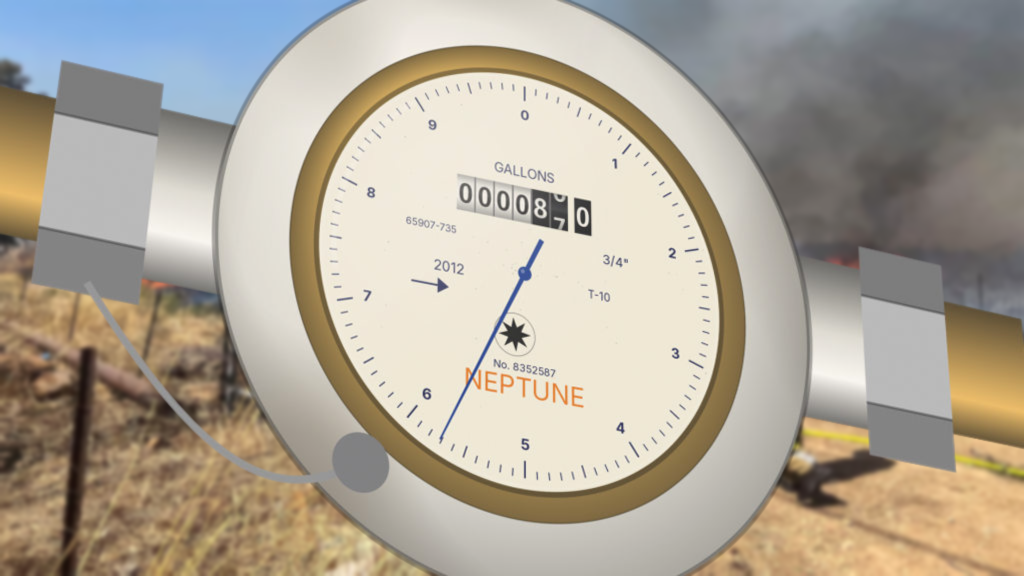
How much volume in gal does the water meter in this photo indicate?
865.7 gal
